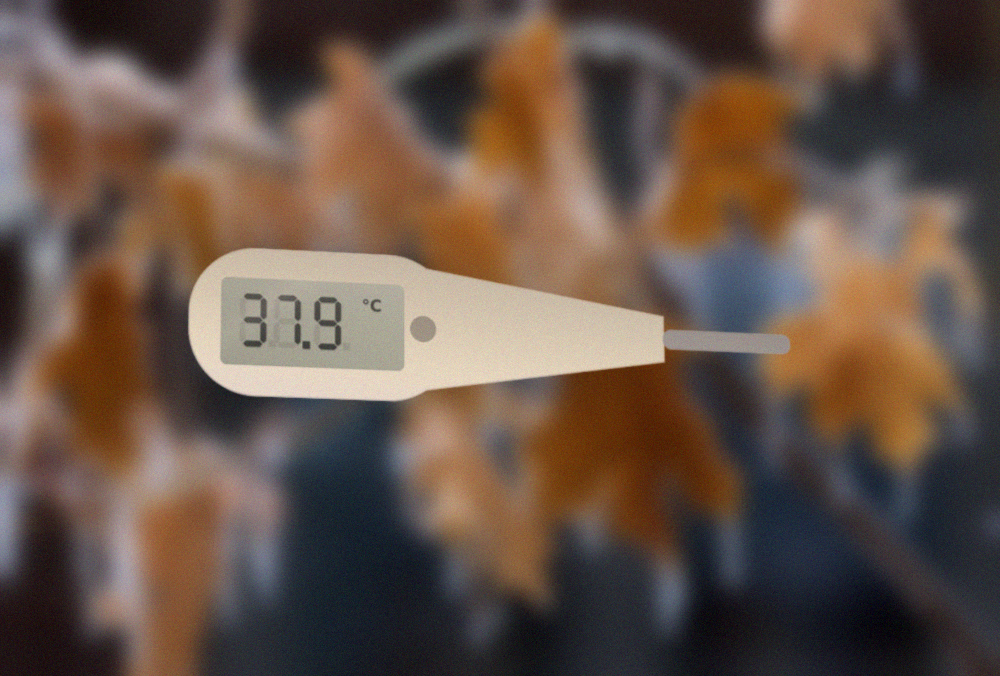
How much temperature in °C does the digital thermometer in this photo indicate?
37.9 °C
